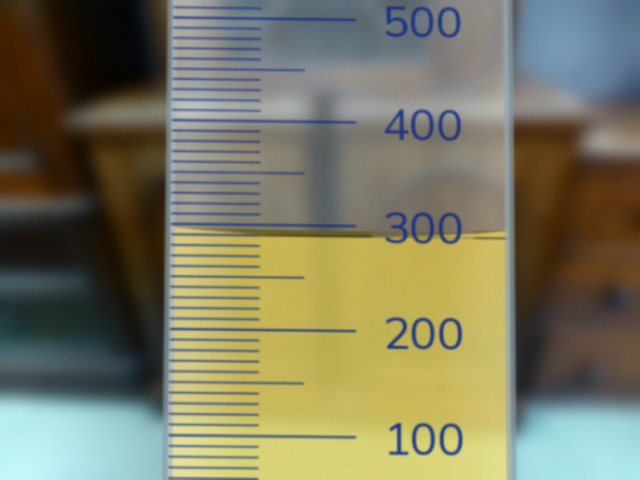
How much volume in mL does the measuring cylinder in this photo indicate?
290 mL
